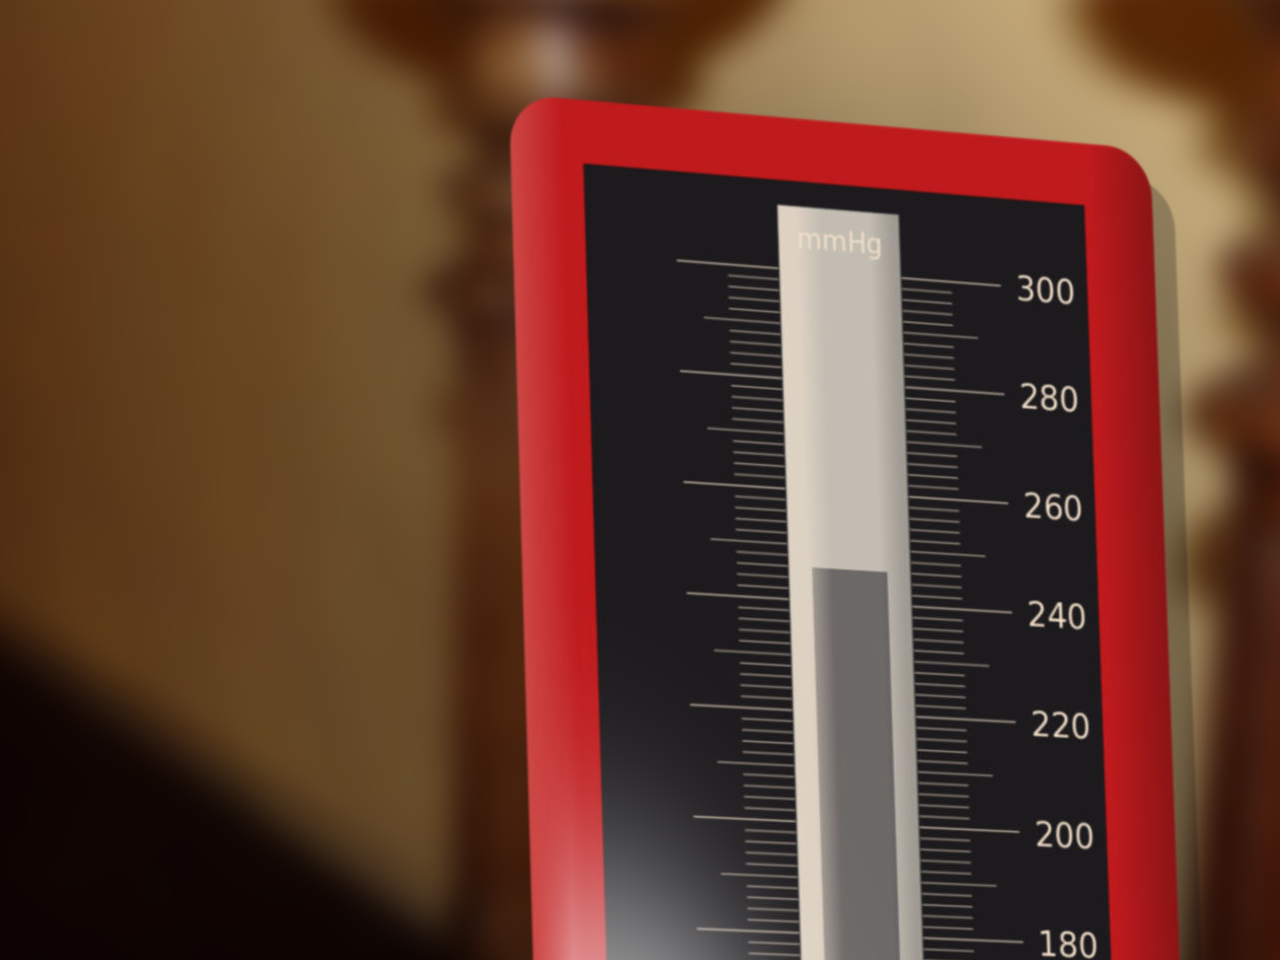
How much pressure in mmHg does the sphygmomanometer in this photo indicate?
246 mmHg
